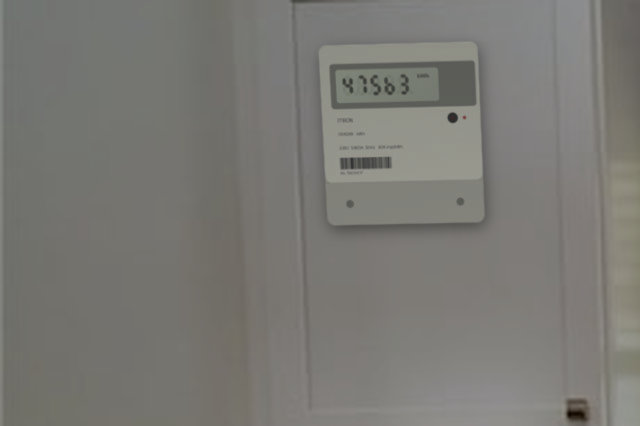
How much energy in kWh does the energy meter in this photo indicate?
47563 kWh
